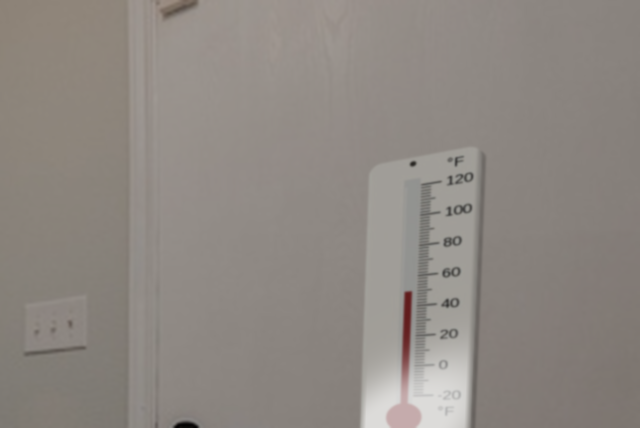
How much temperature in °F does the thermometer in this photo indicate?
50 °F
